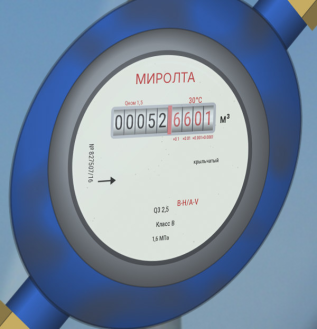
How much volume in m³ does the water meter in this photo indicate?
52.6601 m³
